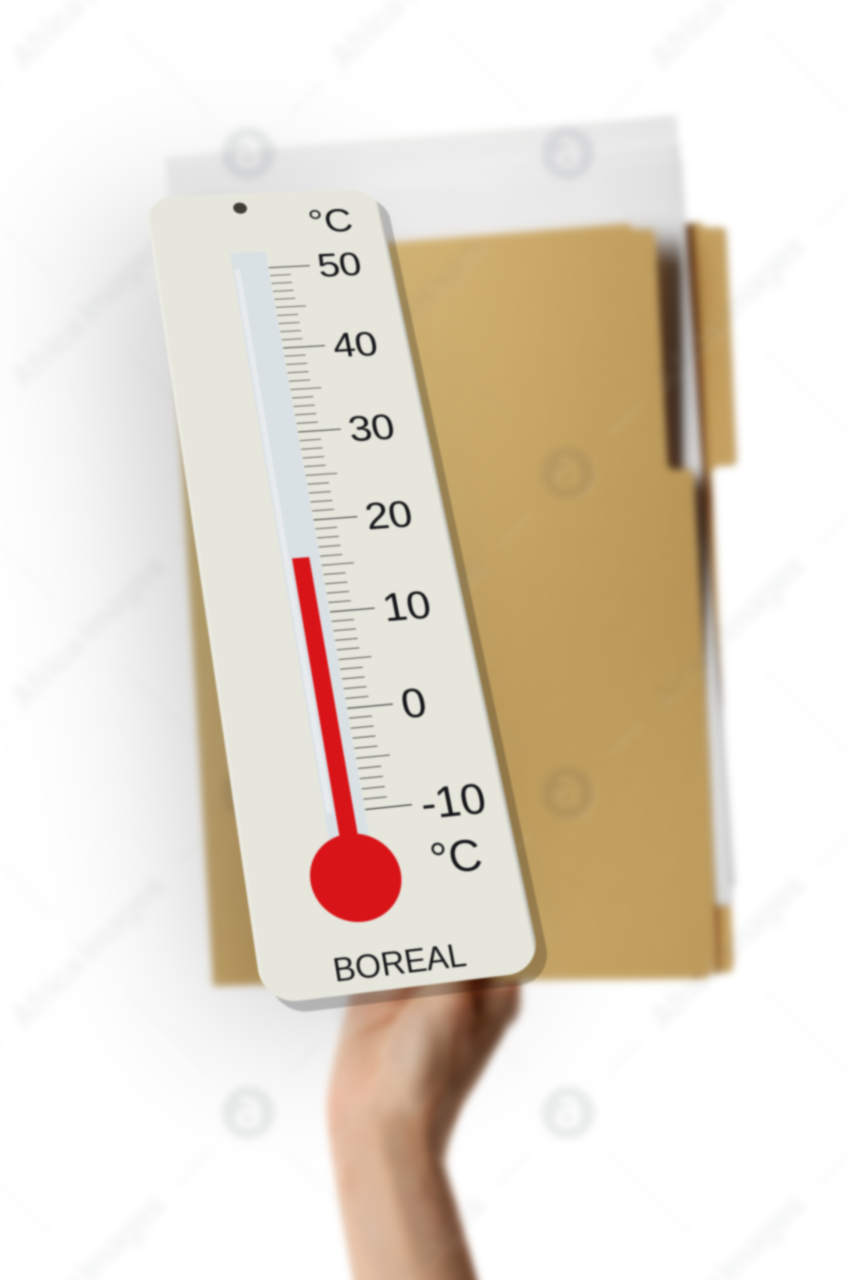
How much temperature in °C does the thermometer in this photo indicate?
16 °C
